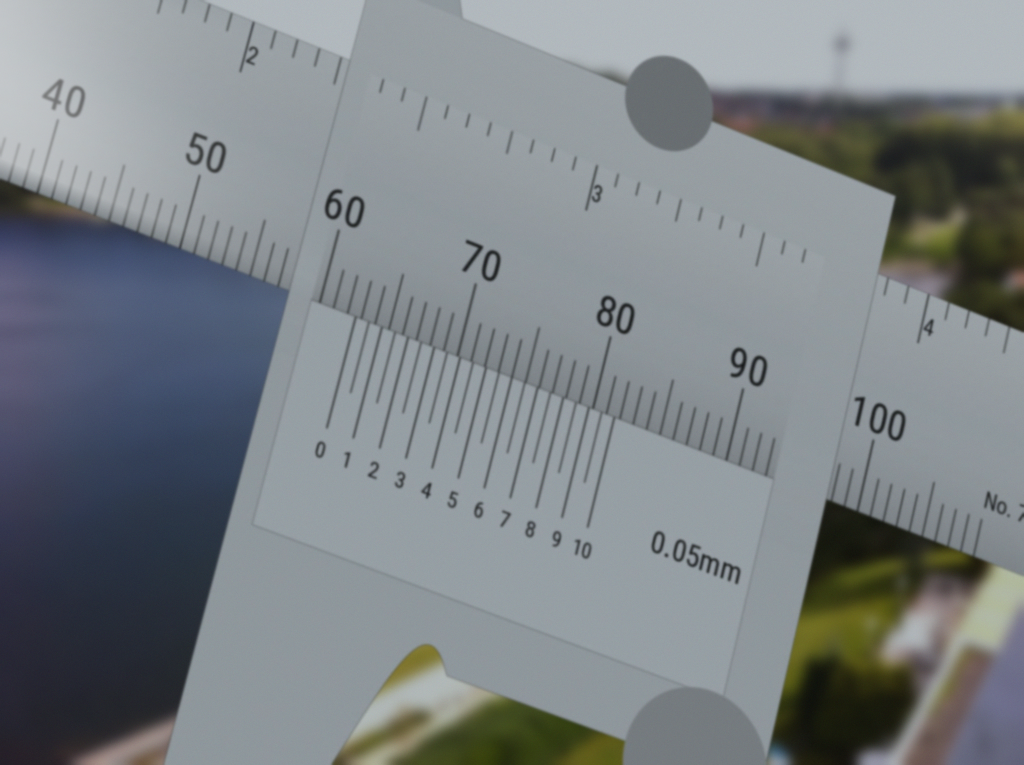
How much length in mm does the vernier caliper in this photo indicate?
62.6 mm
